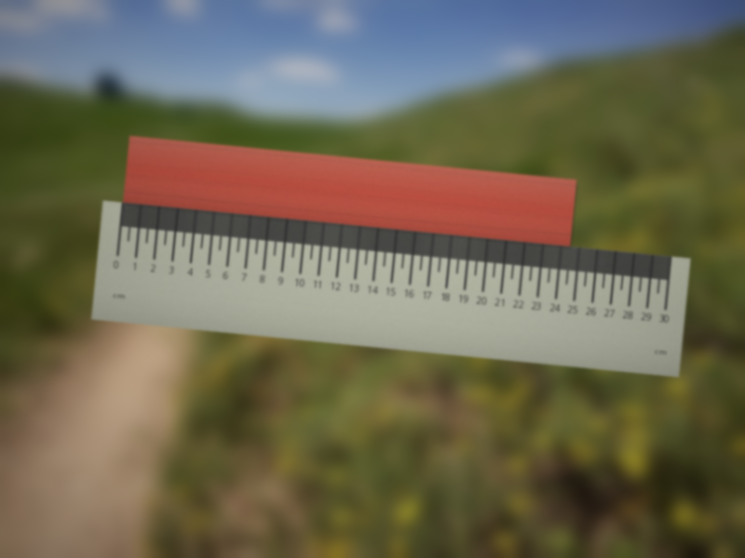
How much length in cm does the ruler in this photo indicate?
24.5 cm
